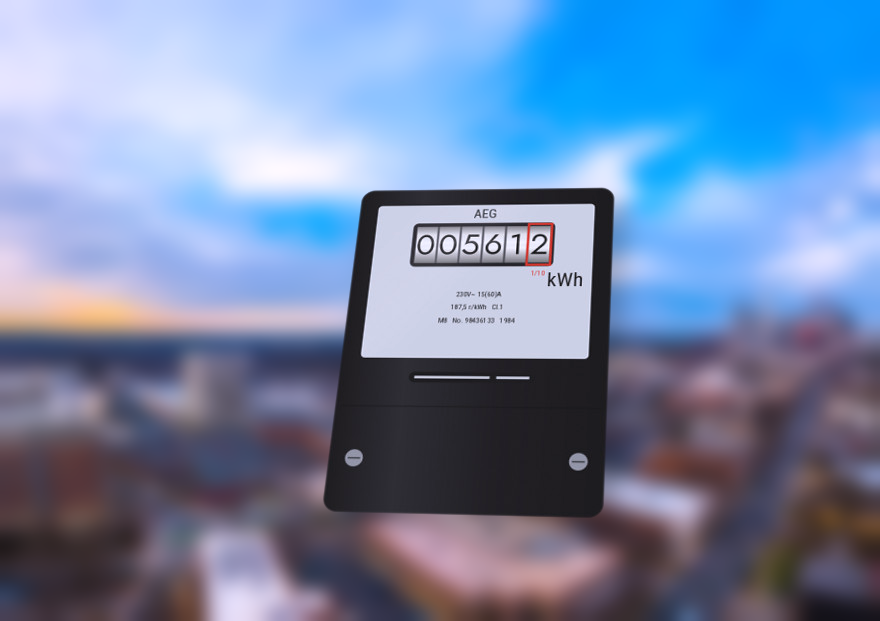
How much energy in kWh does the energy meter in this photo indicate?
561.2 kWh
